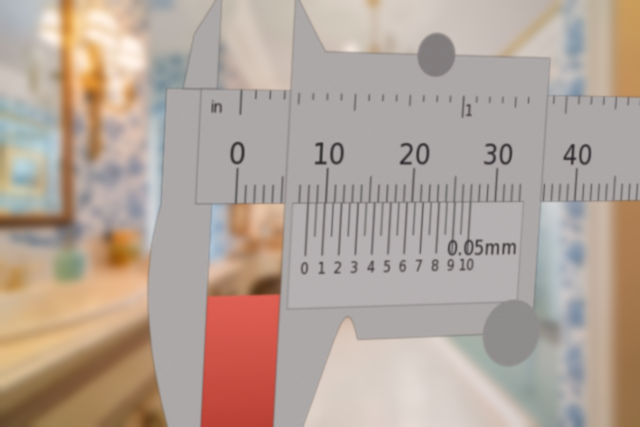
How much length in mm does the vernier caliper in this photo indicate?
8.0 mm
